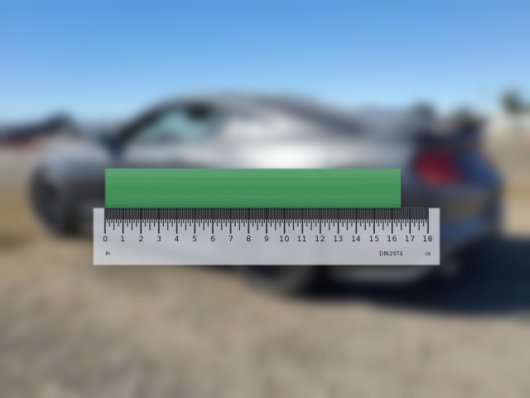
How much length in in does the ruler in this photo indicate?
16.5 in
